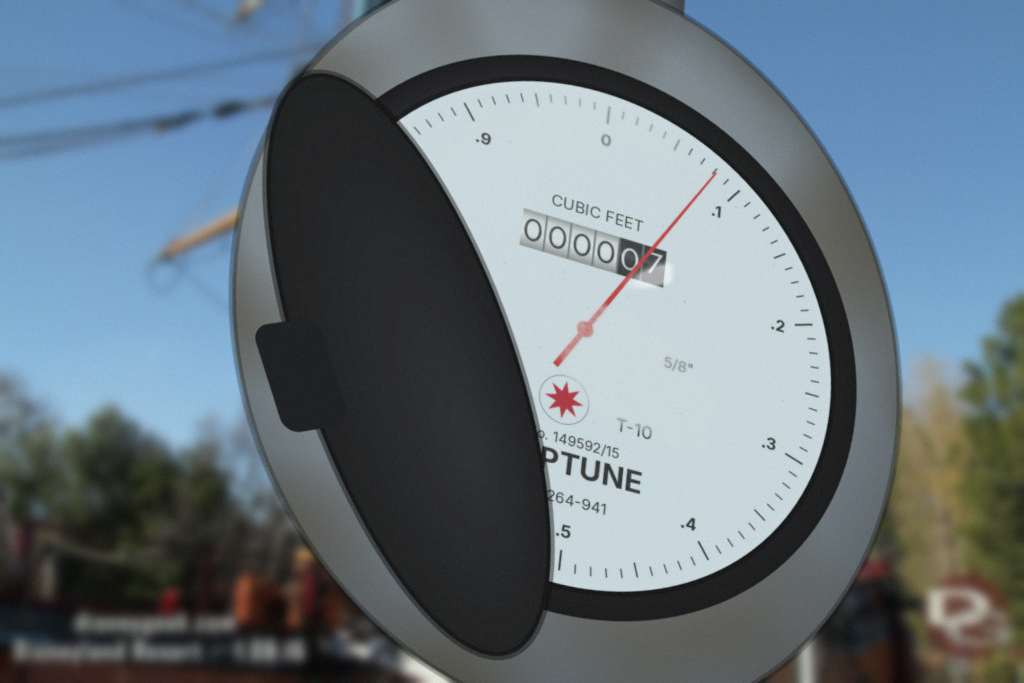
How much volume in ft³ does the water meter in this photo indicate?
7.08 ft³
